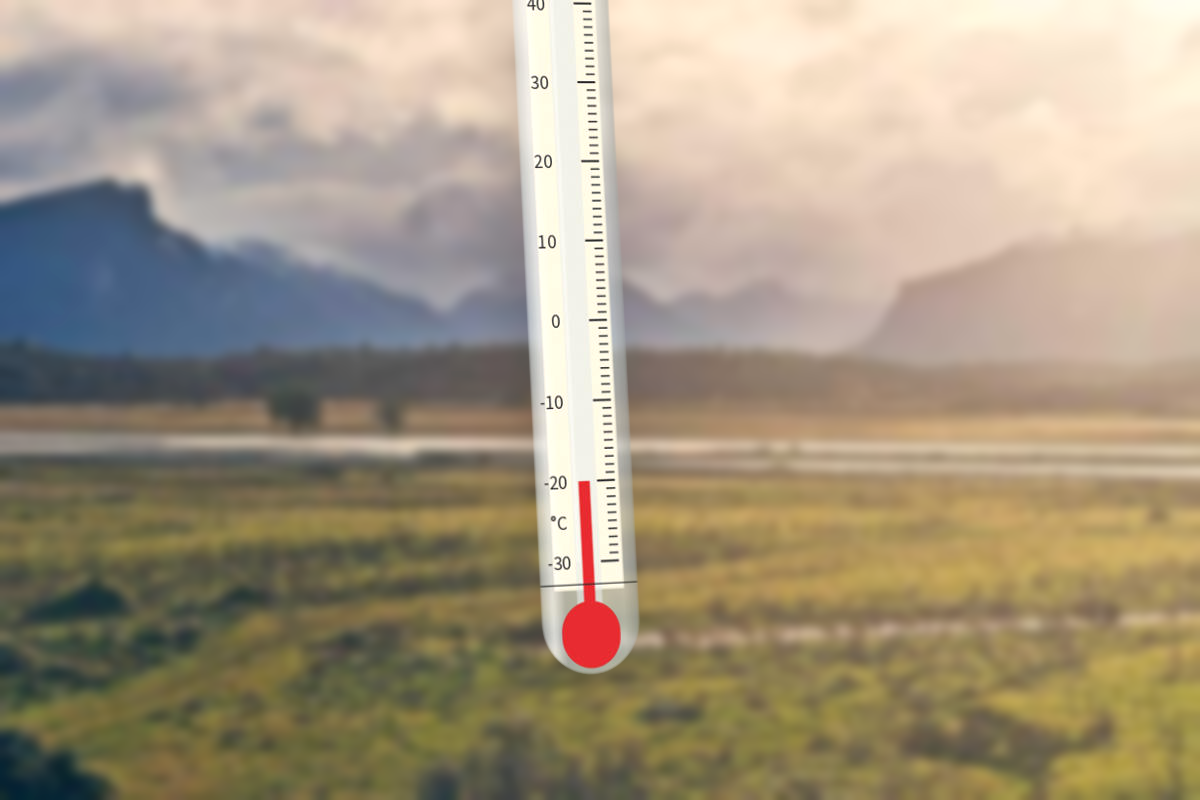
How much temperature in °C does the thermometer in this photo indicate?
-20 °C
